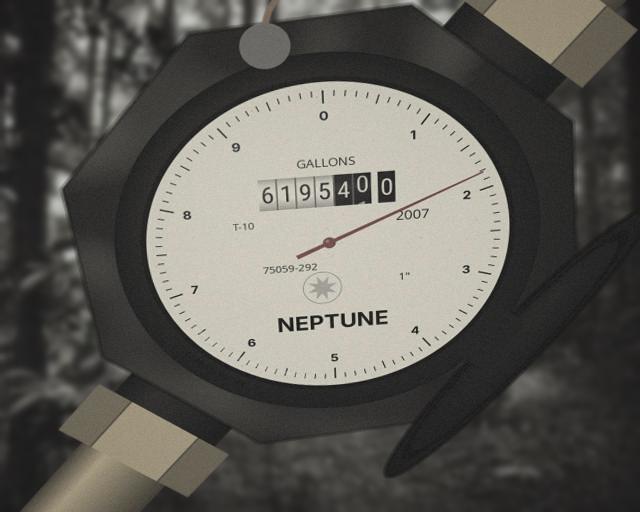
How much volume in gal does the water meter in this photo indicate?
6195401.8 gal
